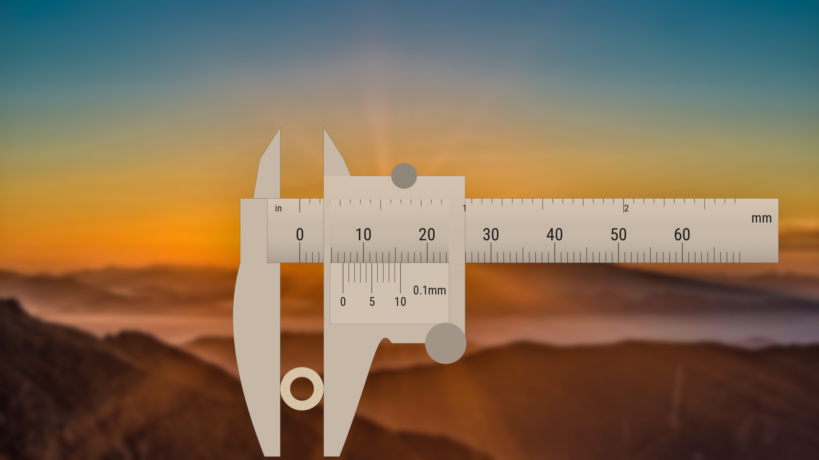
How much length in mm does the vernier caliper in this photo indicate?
6.8 mm
